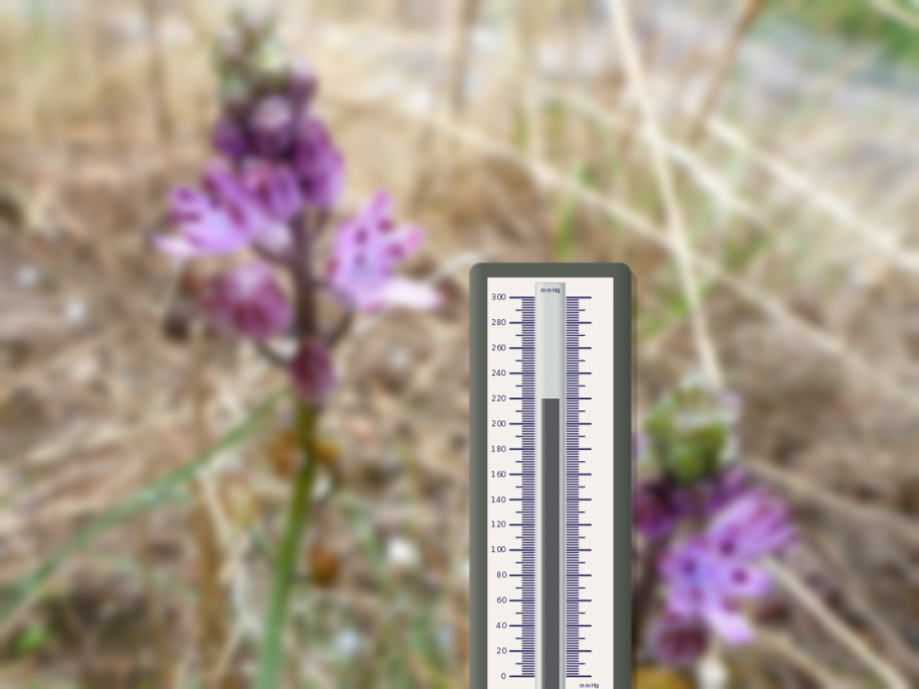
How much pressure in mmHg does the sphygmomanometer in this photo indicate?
220 mmHg
